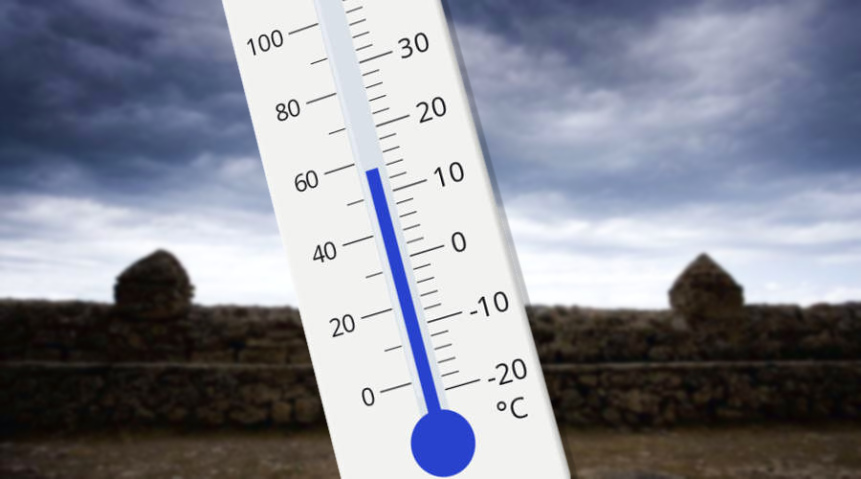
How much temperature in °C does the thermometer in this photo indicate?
14 °C
